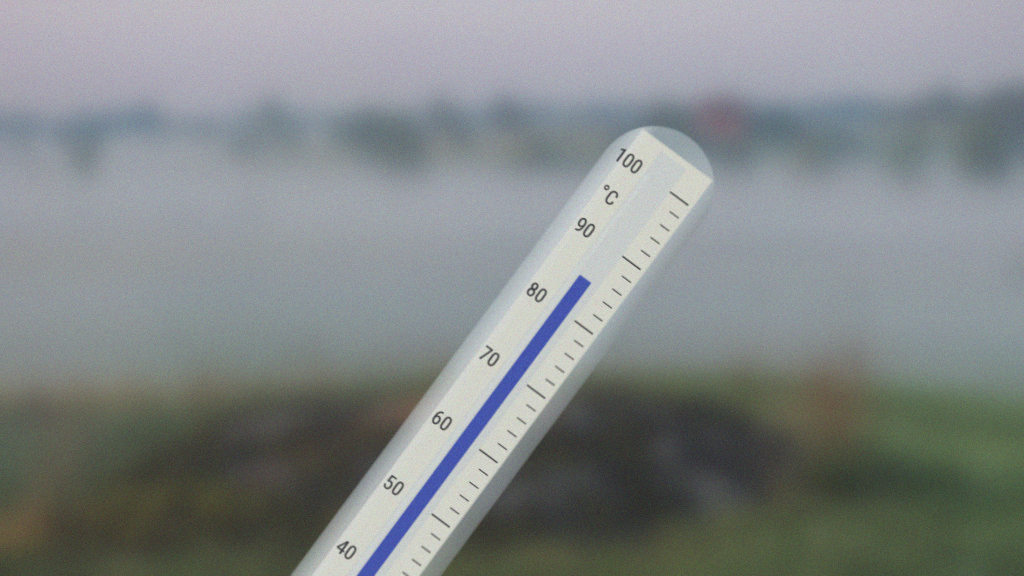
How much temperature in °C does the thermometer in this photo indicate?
85 °C
